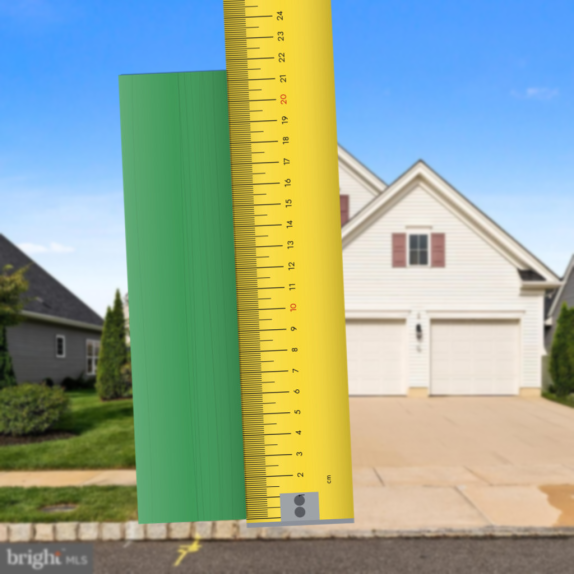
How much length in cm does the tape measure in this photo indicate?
21.5 cm
